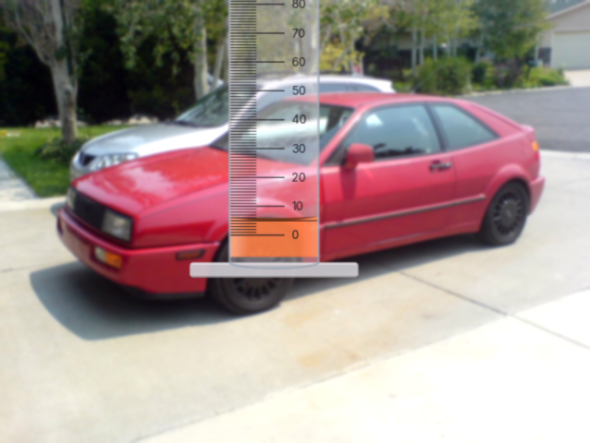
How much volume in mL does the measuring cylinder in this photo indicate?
5 mL
